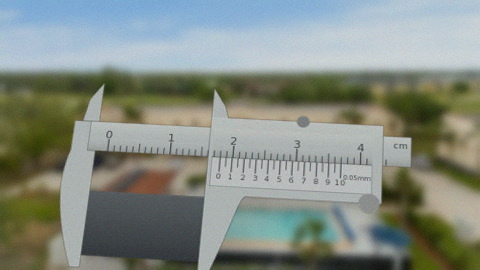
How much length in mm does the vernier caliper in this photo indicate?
18.0 mm
